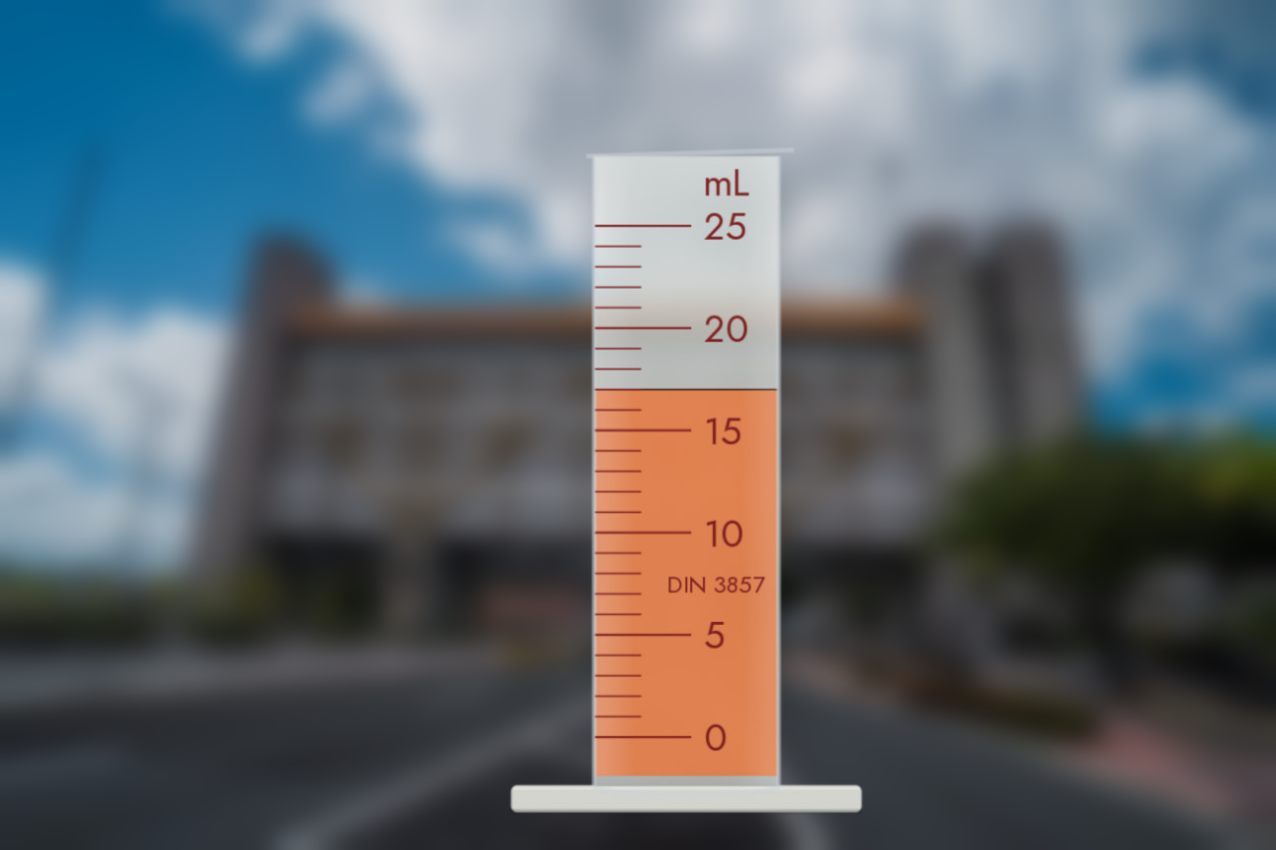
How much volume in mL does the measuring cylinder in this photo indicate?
17 mL
